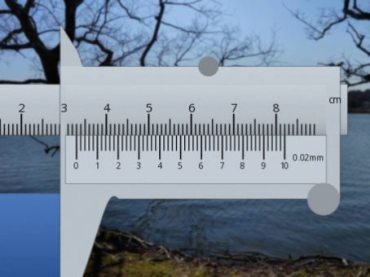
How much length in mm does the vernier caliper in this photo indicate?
33.0 mm
